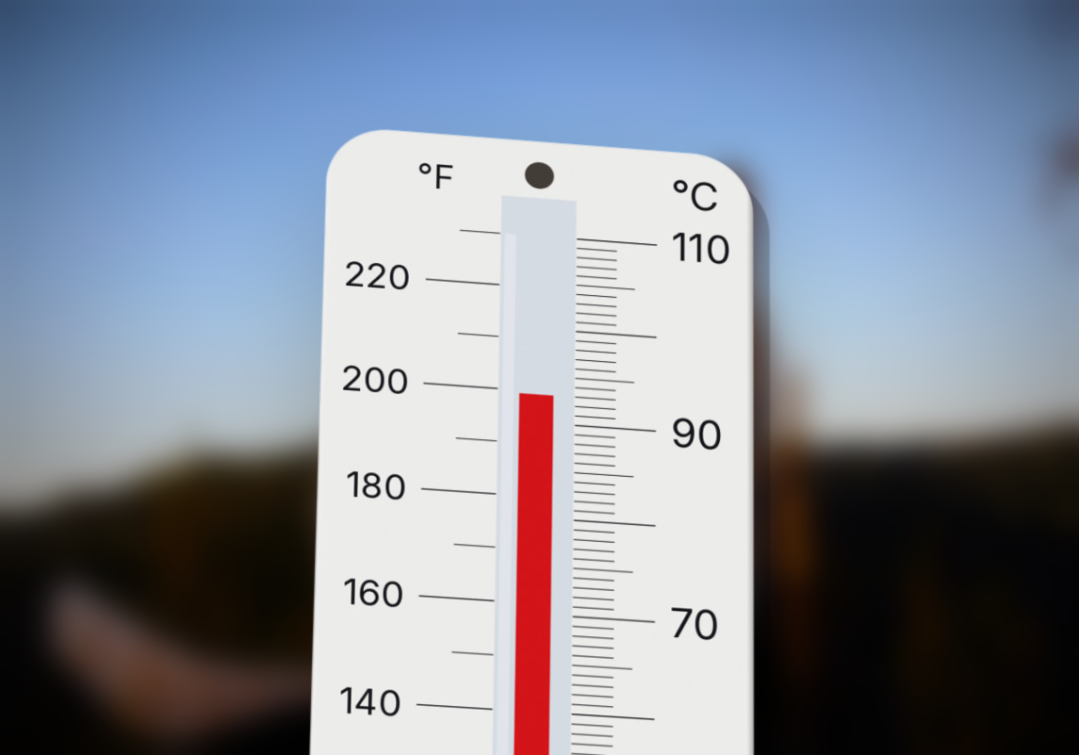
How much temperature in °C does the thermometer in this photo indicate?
93 °C
